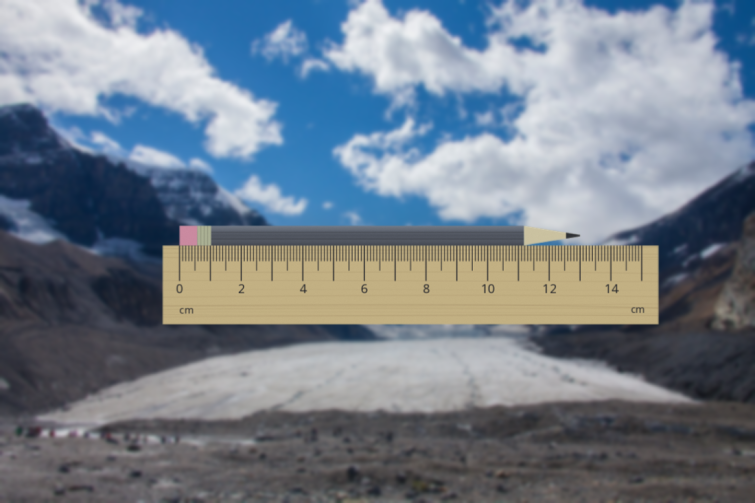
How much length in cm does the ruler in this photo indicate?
13 cm
